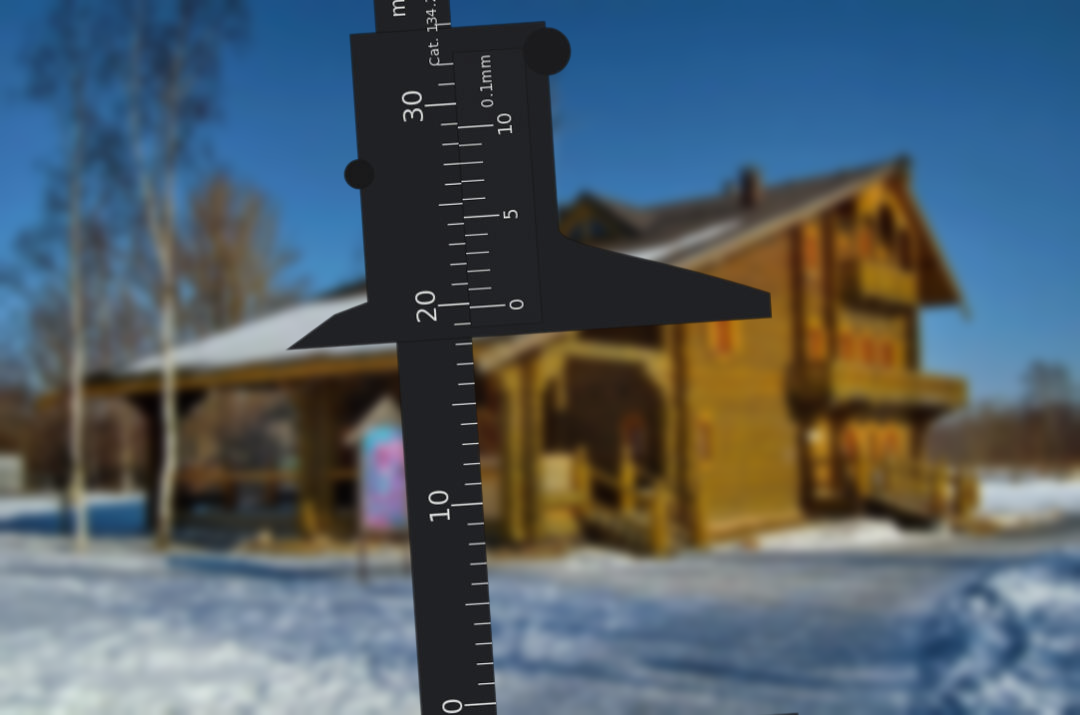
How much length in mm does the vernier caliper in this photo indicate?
19.8 mm
